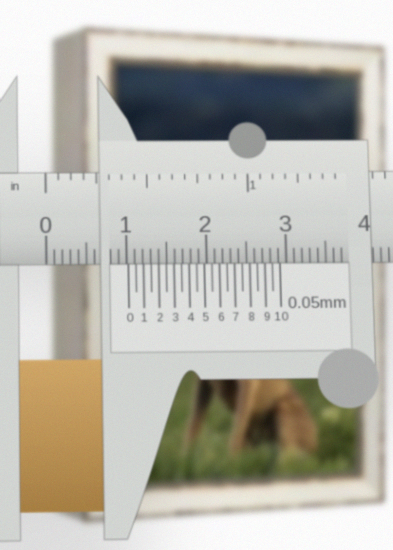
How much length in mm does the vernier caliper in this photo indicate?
10.2 mm
